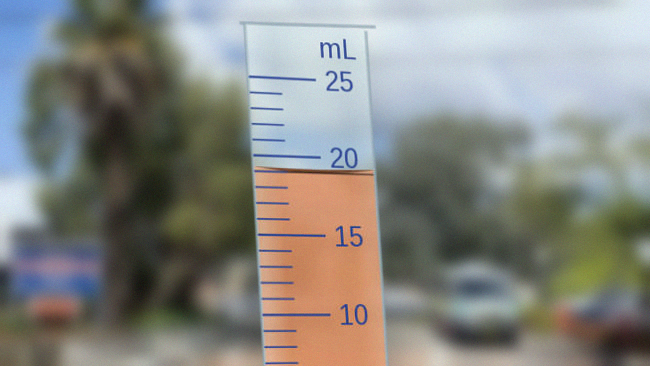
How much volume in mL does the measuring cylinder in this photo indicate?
19 mL
